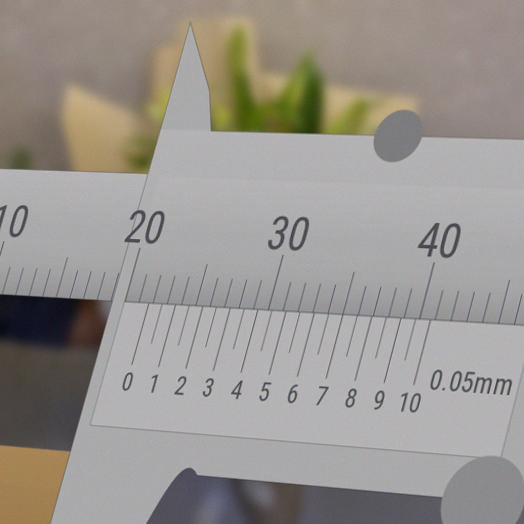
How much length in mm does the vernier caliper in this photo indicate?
21.7 mm
